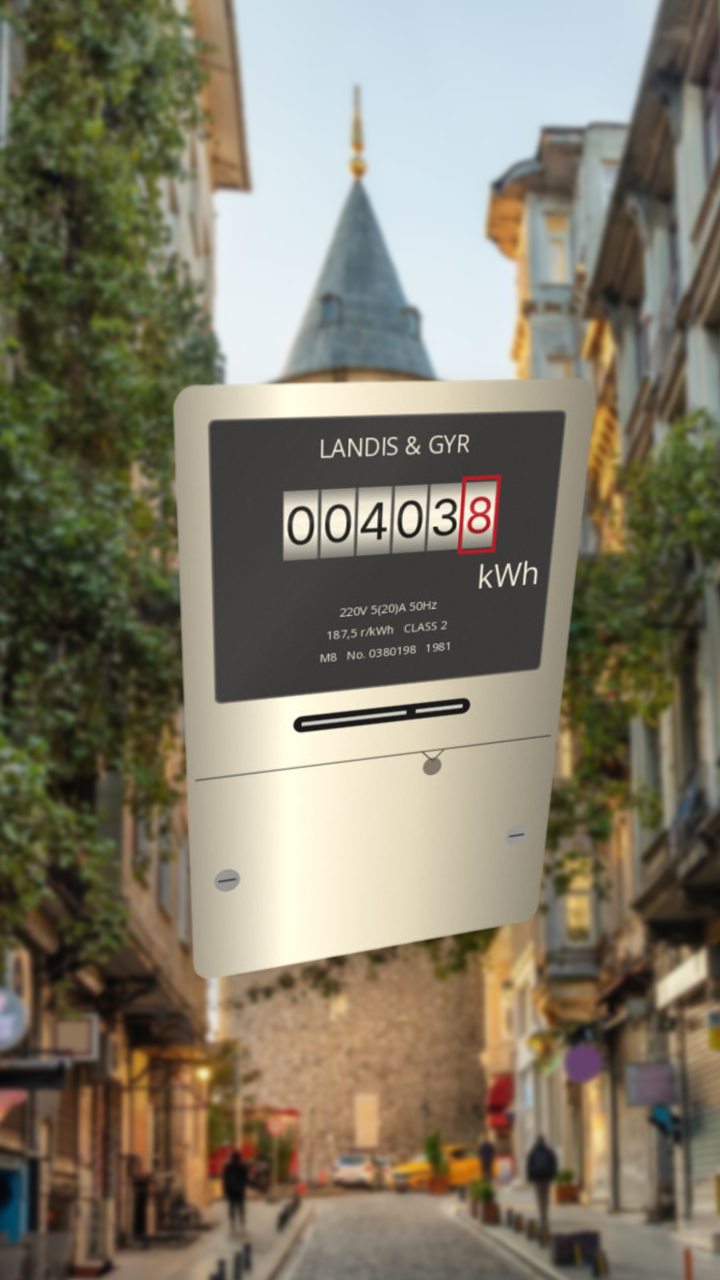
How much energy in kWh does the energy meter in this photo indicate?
403.8 kWh
